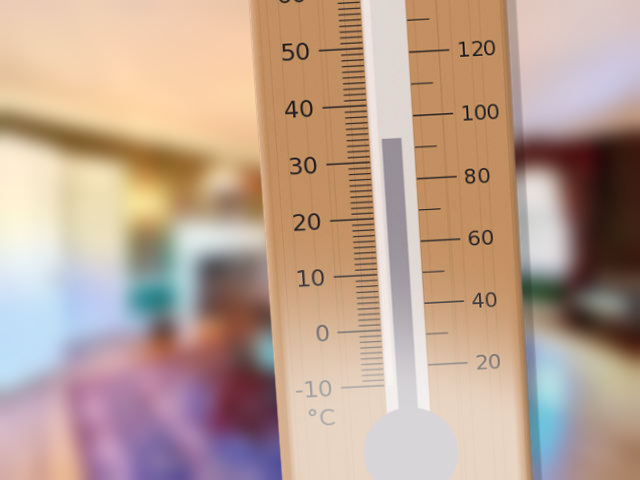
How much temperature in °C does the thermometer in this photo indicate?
34 °C
